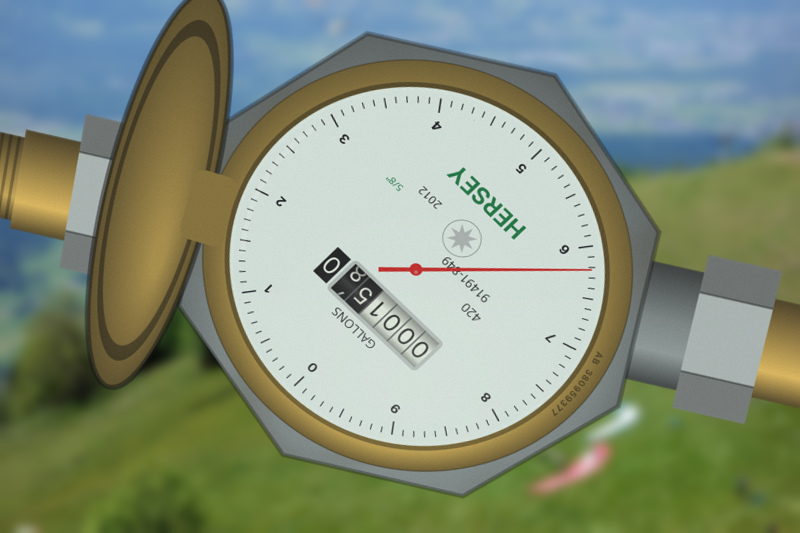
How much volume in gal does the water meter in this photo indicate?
1576.2 gal
